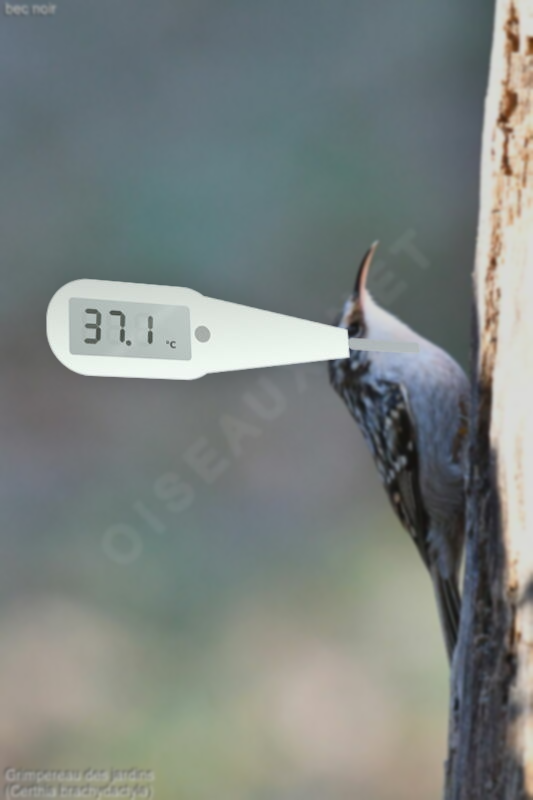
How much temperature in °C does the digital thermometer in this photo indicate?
37.1 °C
